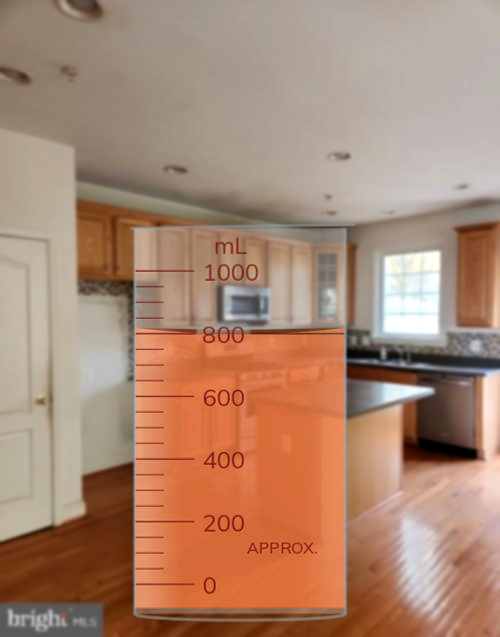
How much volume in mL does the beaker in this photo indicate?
800 mL
